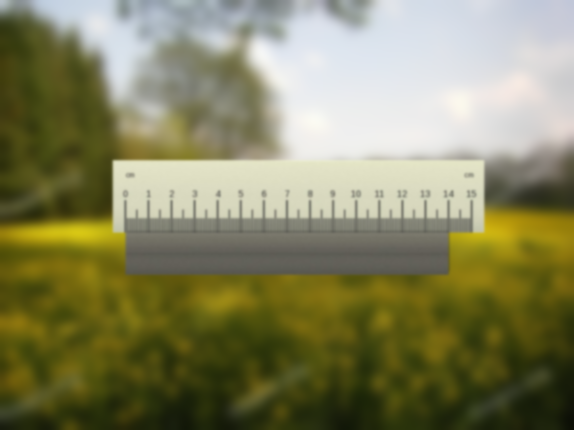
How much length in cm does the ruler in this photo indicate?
14 cm
